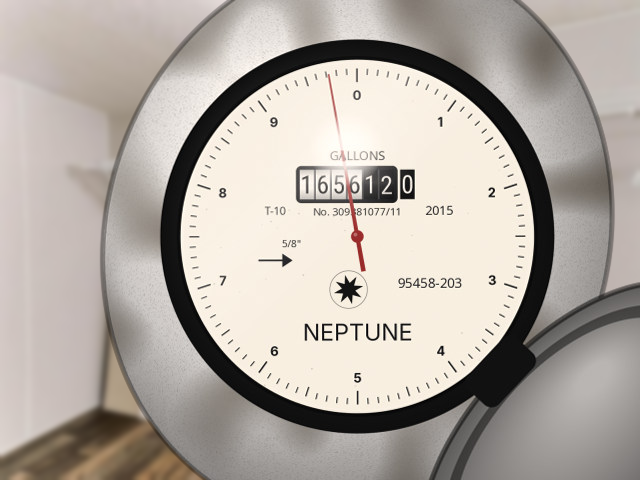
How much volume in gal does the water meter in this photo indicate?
1656119.7 gal
